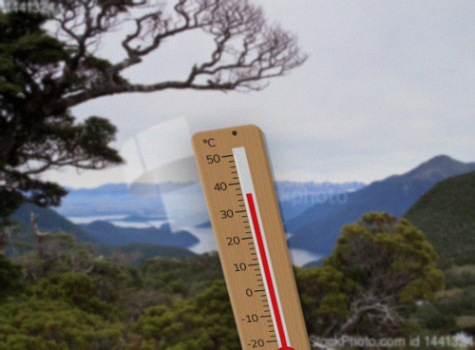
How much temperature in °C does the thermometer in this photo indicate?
36 °C
